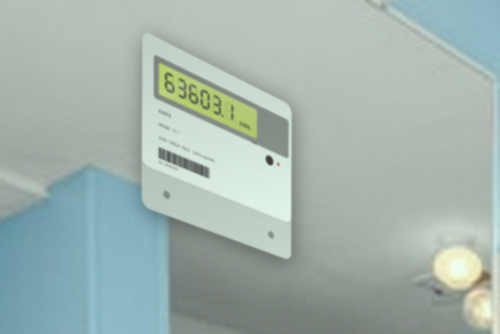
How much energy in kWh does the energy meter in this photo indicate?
63603.1 kWh
